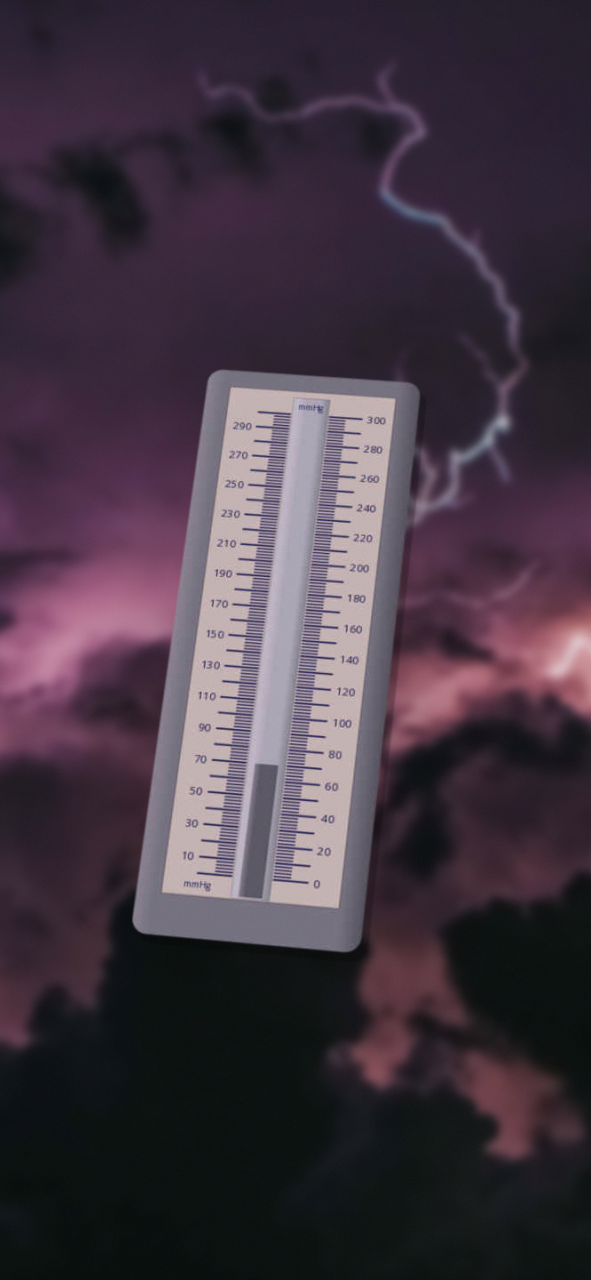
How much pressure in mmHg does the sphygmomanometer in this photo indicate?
70 mmHg
